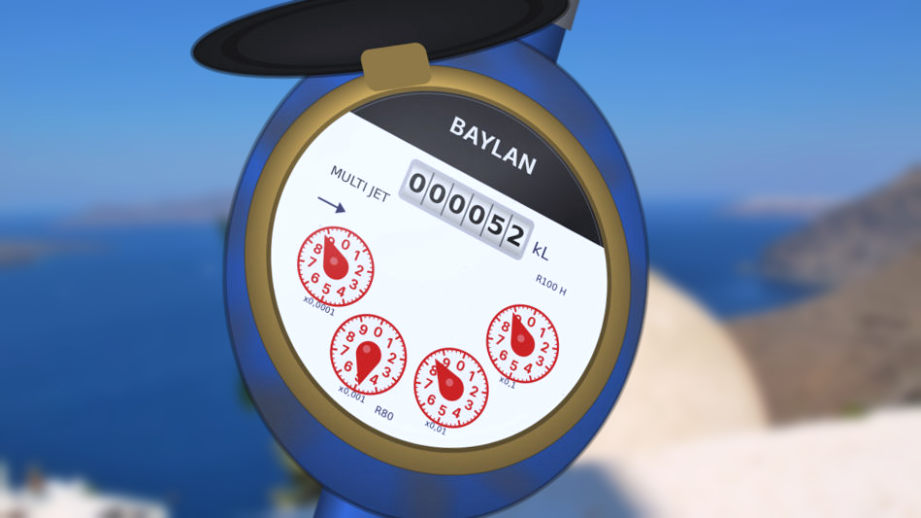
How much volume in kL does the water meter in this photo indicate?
52.8848 kL
